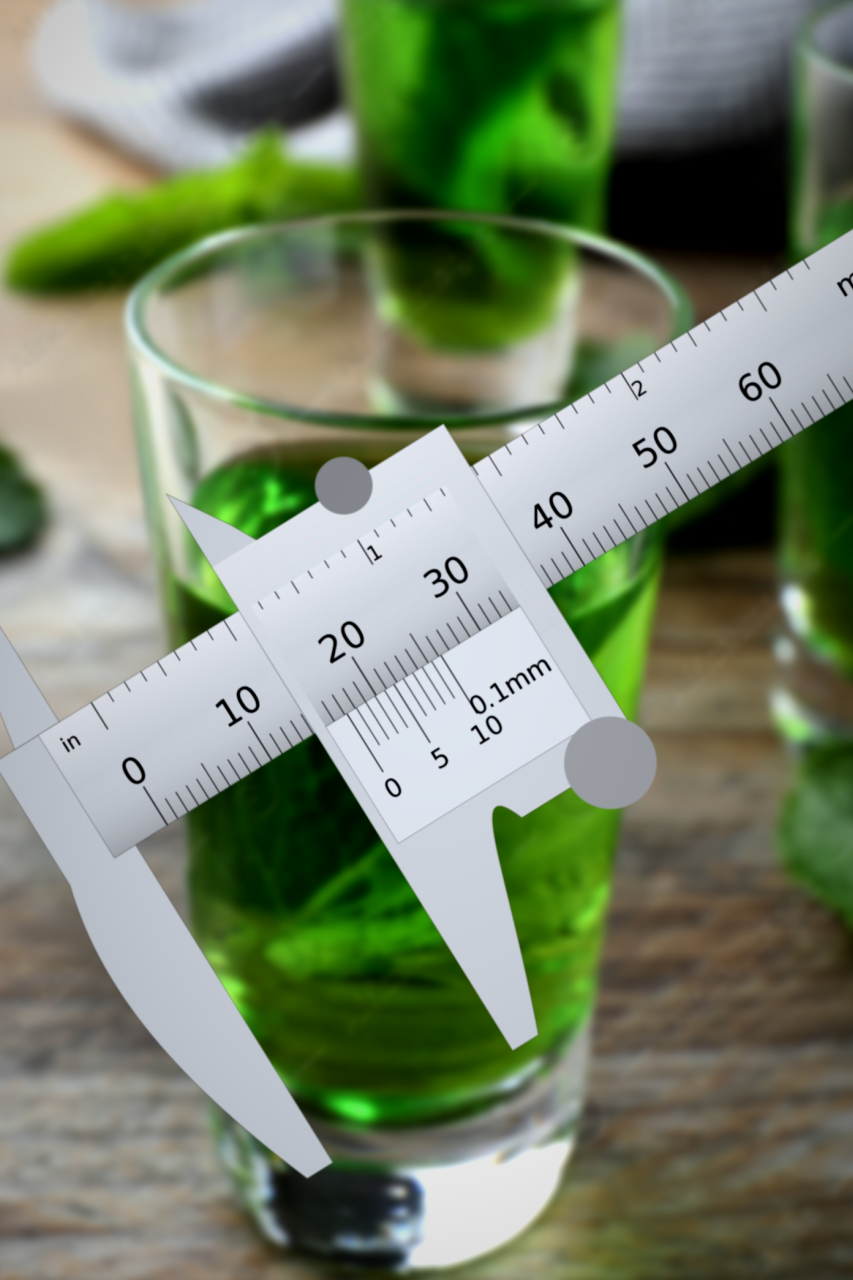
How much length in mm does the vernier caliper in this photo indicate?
17.2 mm
